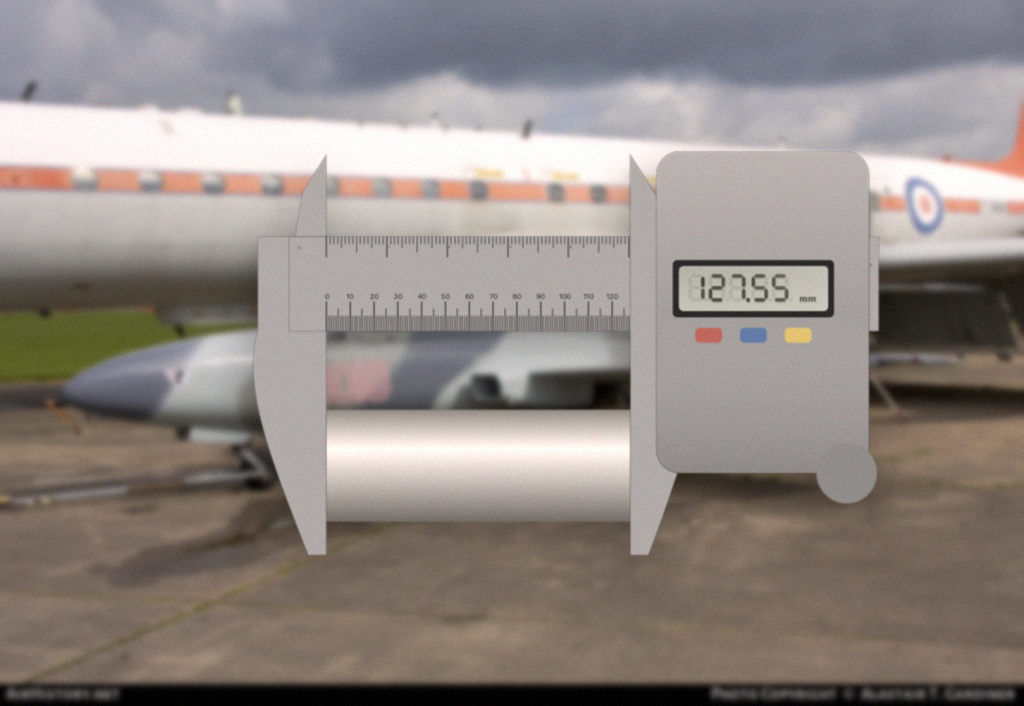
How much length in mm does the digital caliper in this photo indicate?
127.55 mm
